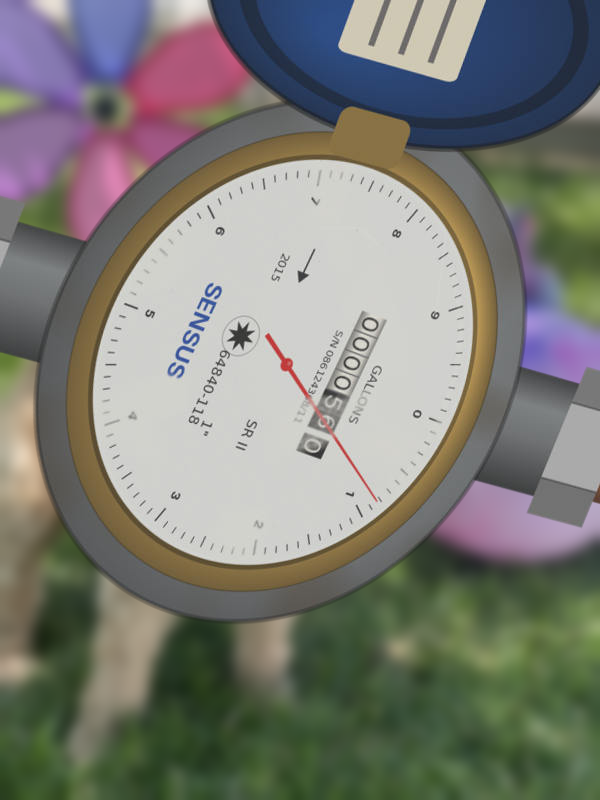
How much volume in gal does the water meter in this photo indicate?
560.8 gal
